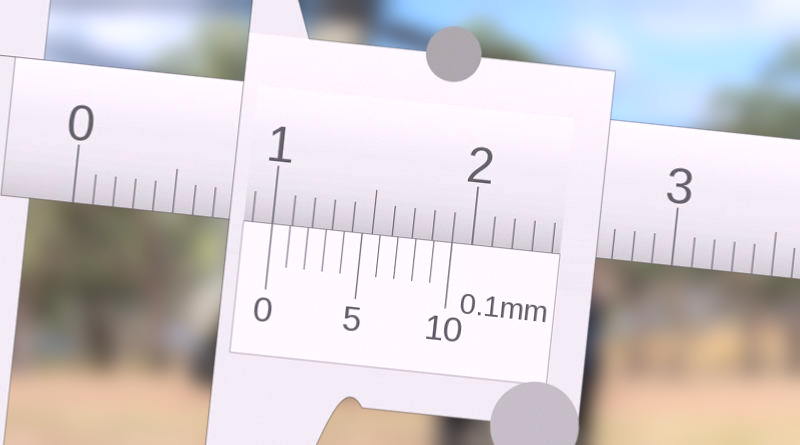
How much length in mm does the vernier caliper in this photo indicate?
10.0 mm
